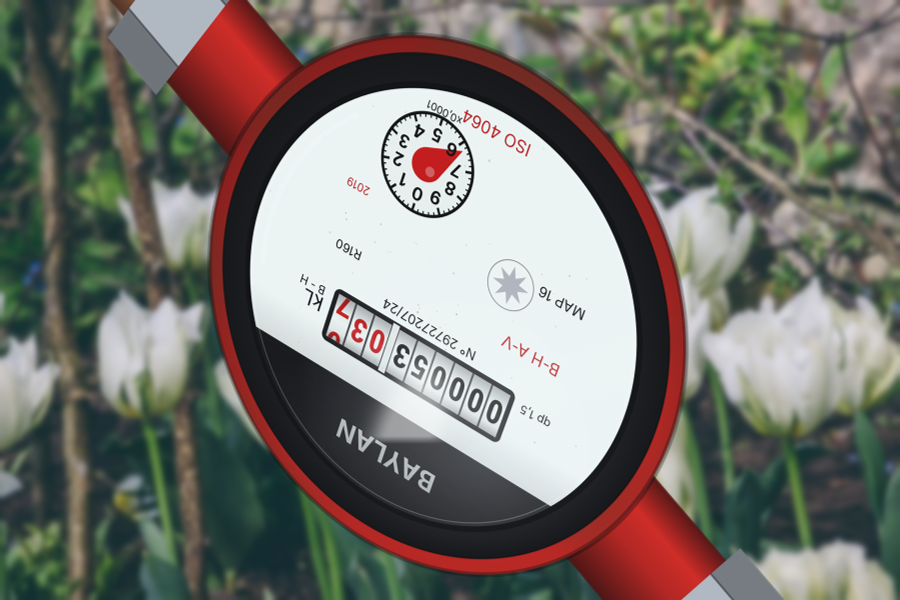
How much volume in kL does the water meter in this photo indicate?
53.0366 kL
